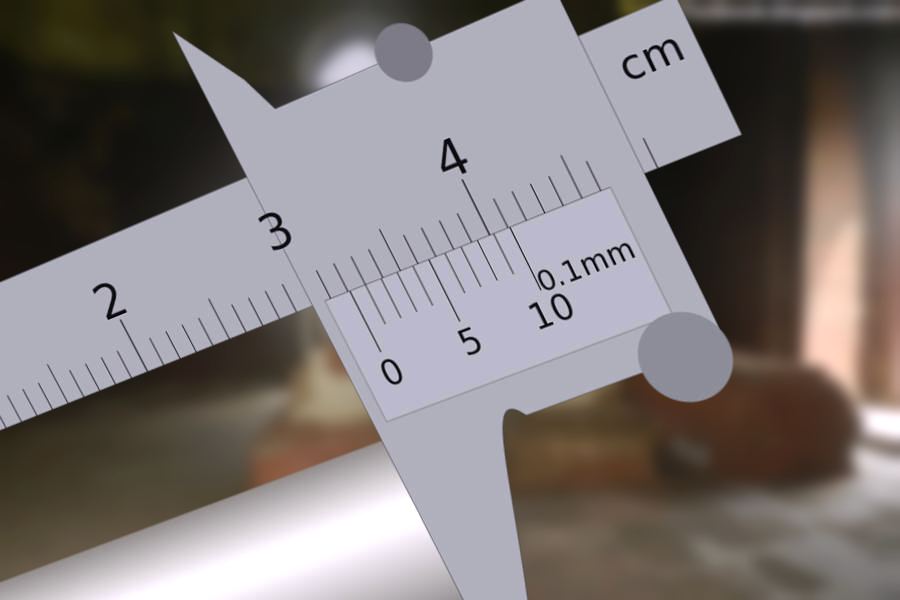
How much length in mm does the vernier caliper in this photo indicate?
32.1 mm
